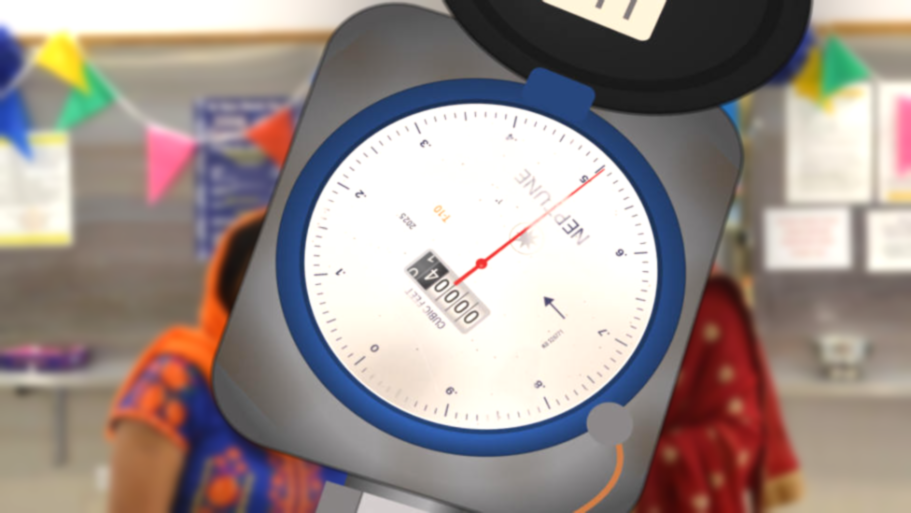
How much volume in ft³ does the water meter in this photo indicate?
40.50 ft³
